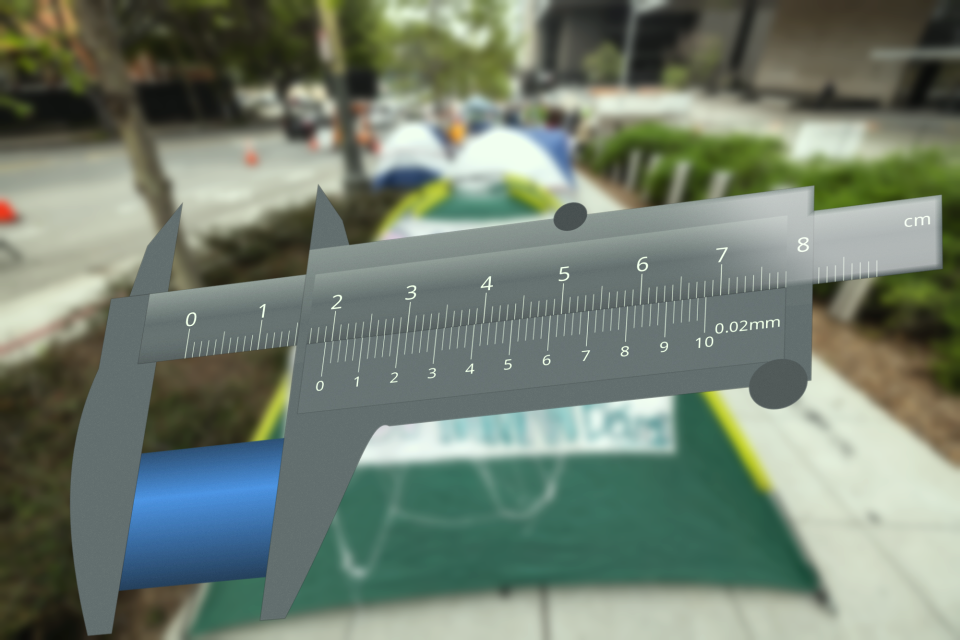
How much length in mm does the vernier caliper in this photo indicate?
19.2 mm
